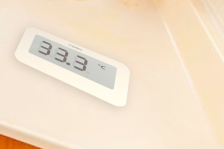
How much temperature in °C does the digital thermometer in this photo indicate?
33.3 °C
